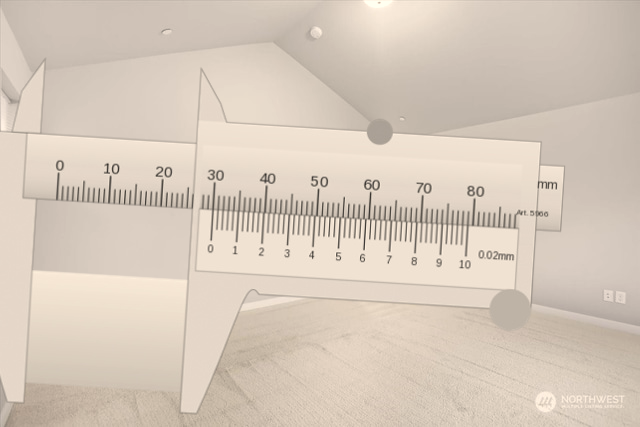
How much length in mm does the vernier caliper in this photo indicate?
30.0 mm
